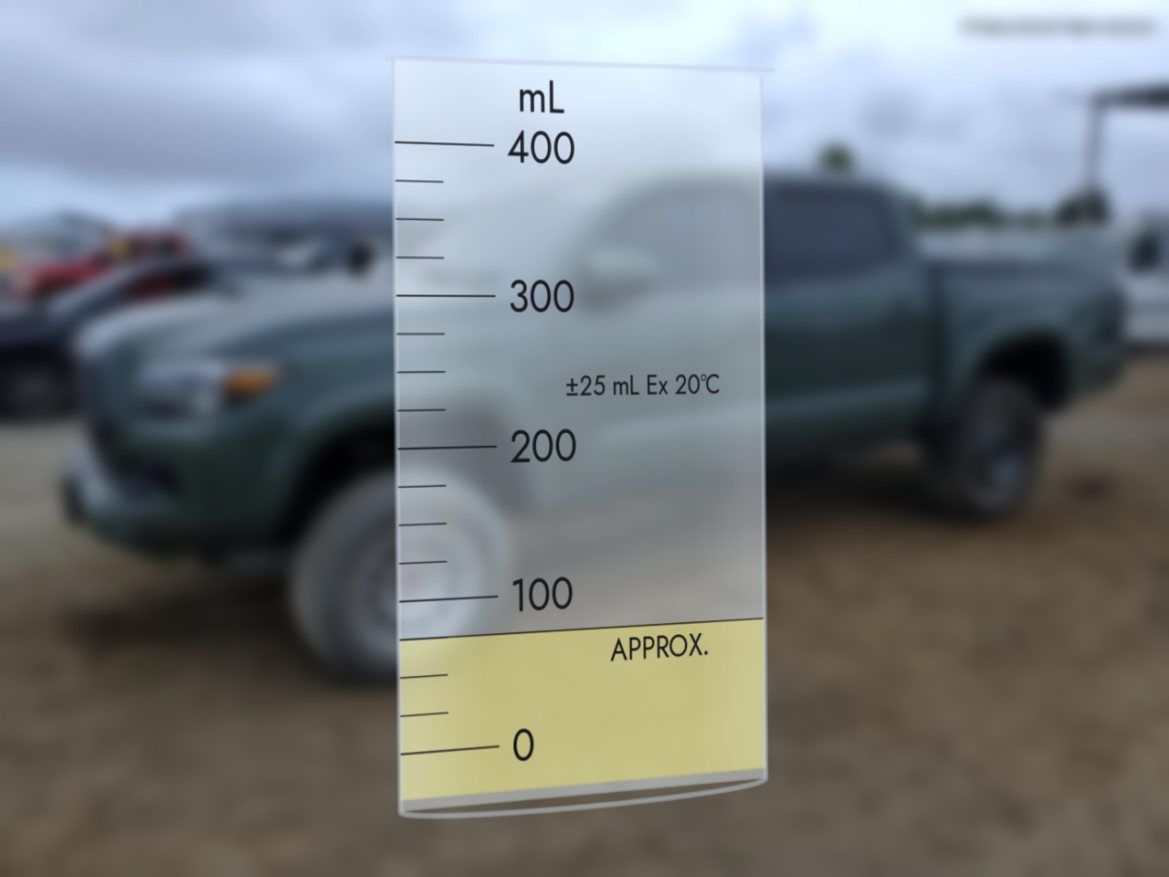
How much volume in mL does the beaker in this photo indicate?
75 mL
